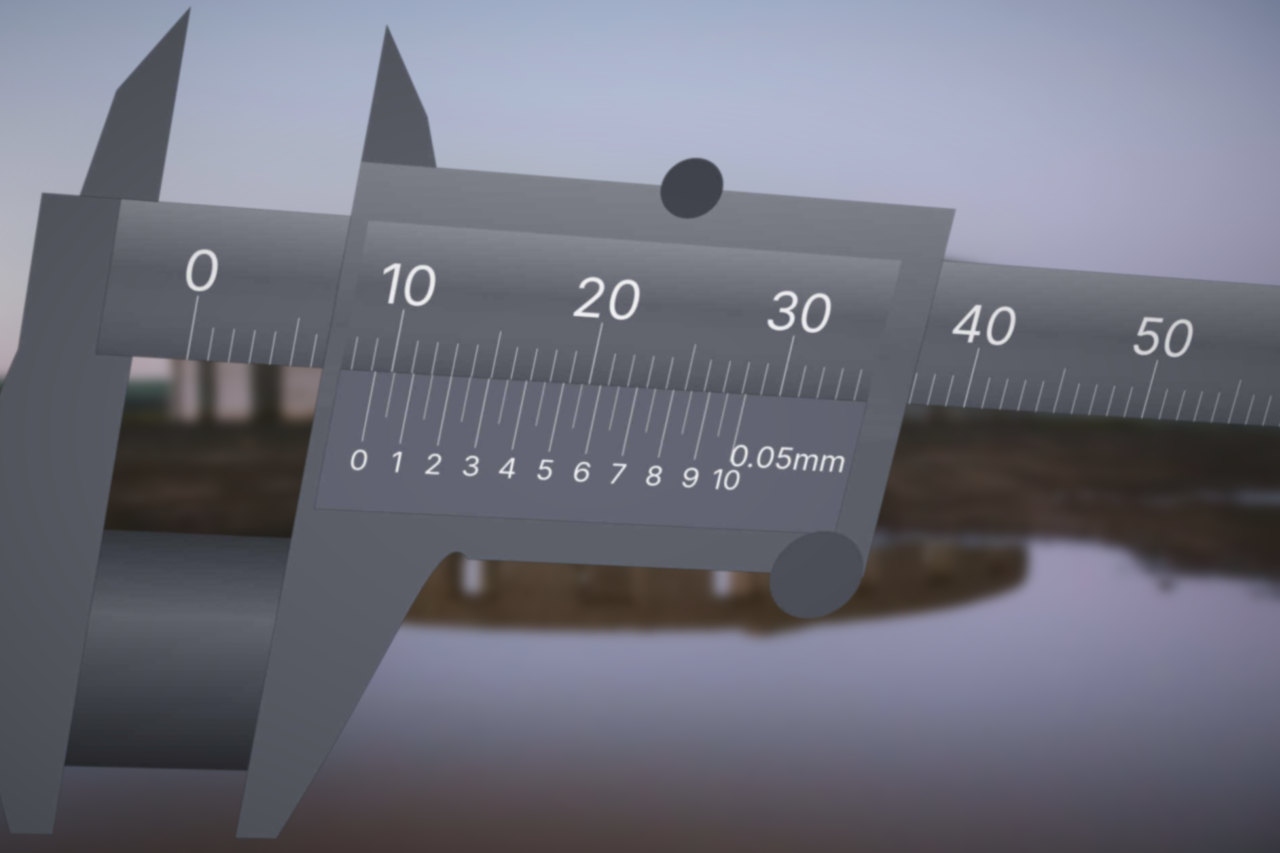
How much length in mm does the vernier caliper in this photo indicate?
9.2 mm
